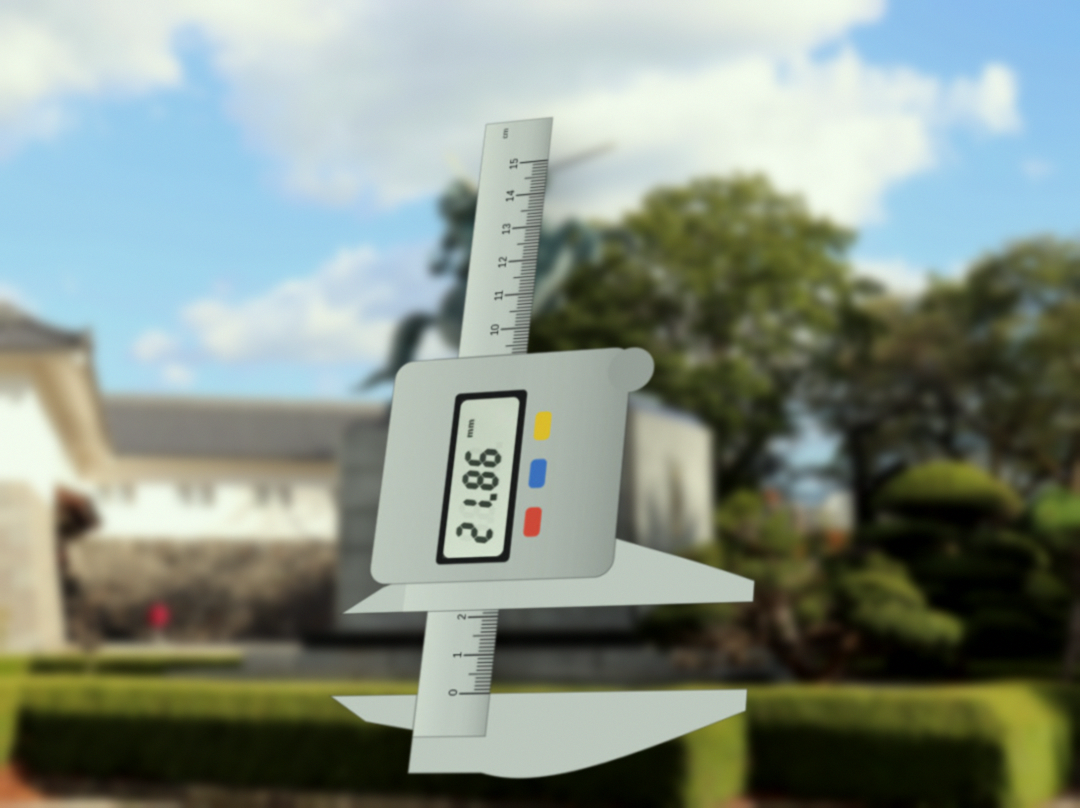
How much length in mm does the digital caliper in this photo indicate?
21.86 mm
